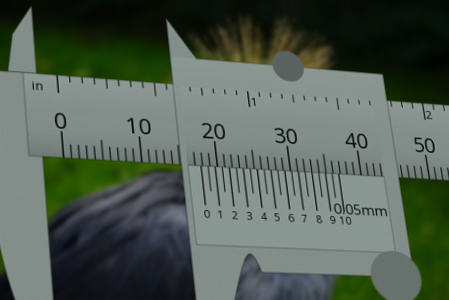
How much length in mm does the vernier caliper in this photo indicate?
17.8 mm
